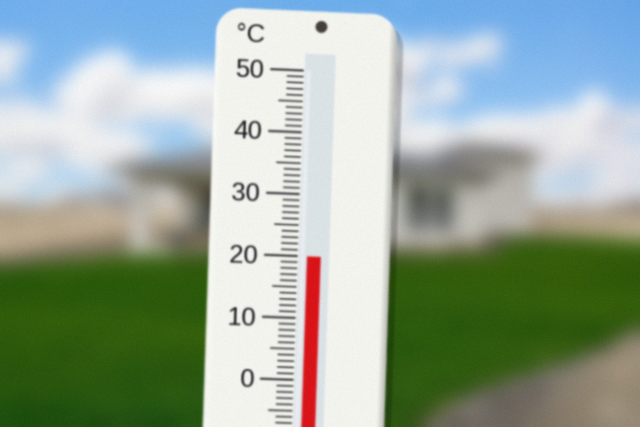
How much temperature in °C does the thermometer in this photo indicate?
20 °C
